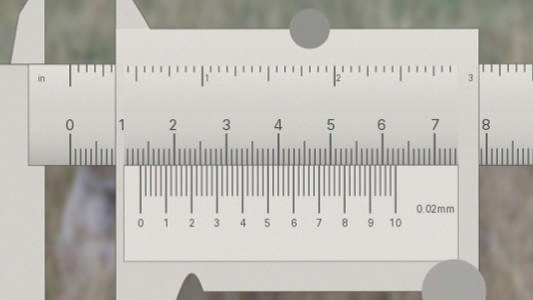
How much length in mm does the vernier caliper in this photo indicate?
13.5 mm
